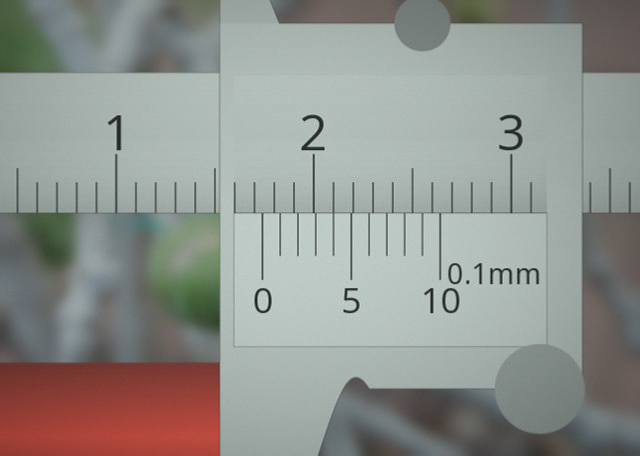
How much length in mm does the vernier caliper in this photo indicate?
17.4 mm
